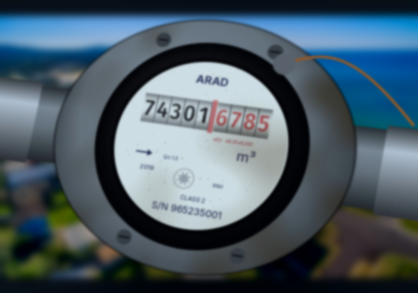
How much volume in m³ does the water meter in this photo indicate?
74301.6785 m³
